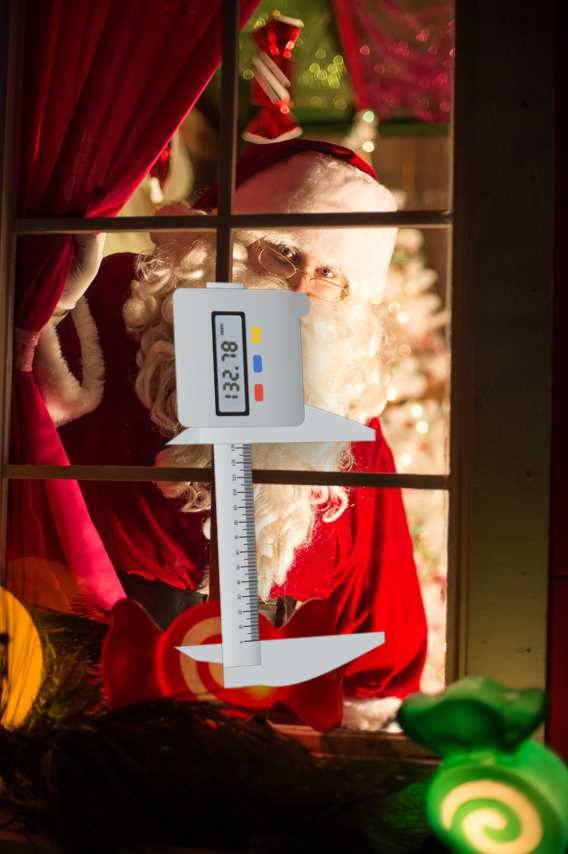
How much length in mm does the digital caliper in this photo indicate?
132.78 mm
